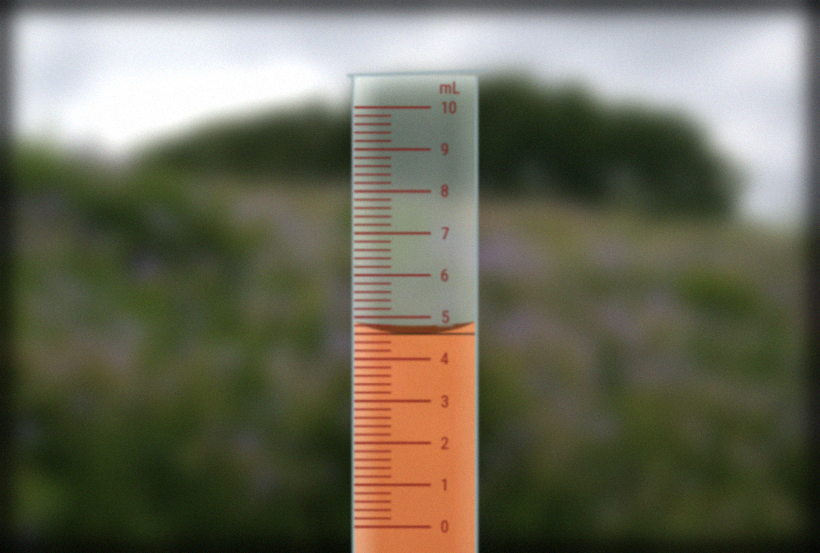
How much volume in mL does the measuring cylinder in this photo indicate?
4.6 mL
